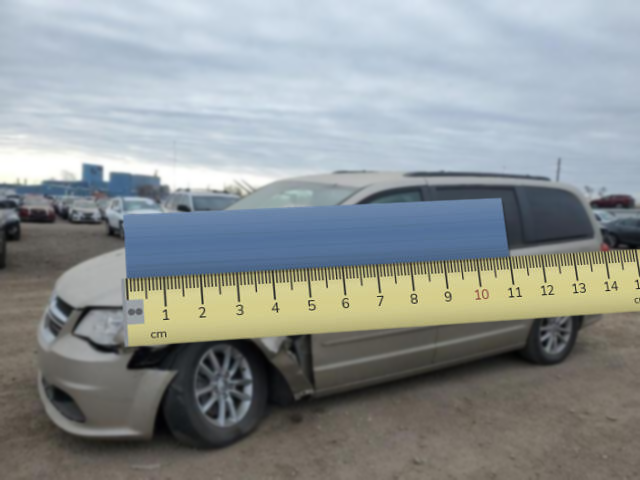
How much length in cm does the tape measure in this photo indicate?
11 cm
